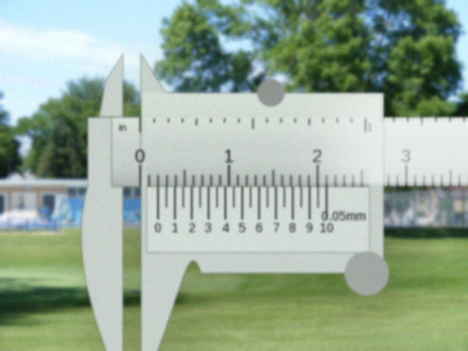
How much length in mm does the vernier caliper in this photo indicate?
2.0 mm
